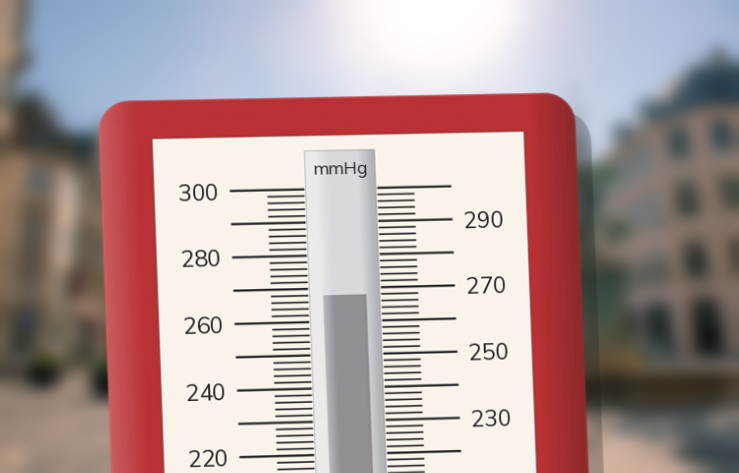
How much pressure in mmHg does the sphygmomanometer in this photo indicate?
268 mmHg
